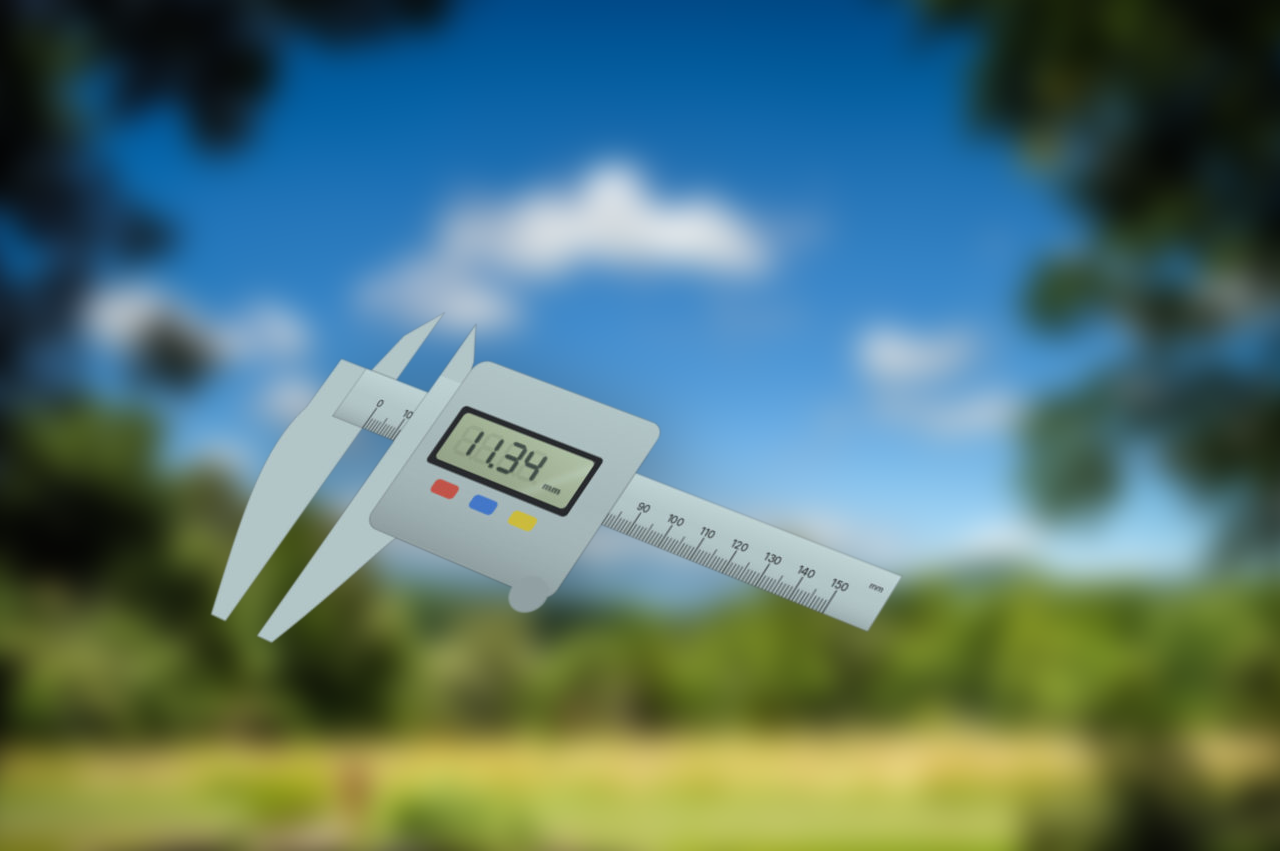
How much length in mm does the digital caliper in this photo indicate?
11.34 mm
